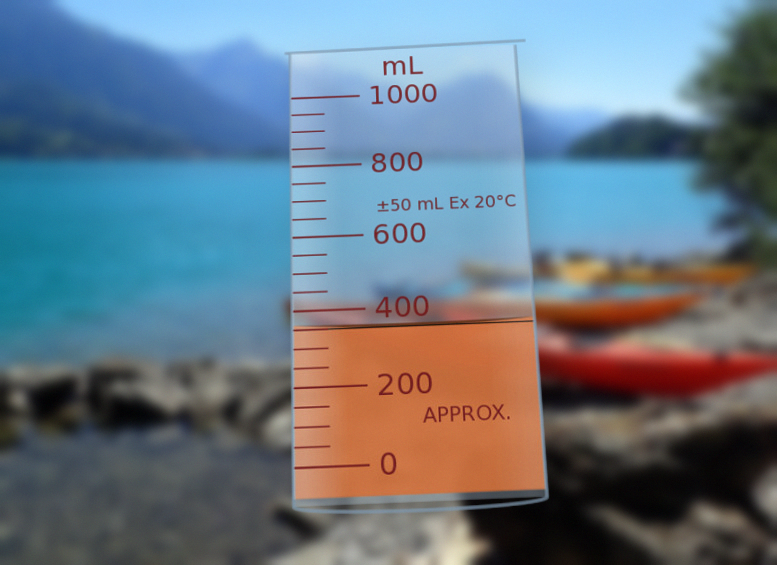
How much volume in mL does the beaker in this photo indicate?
350 mL
